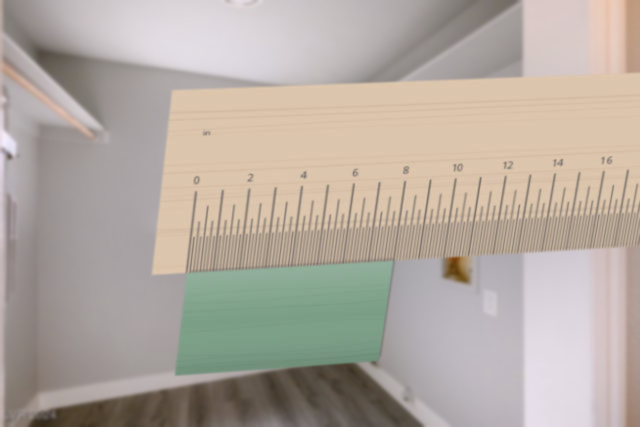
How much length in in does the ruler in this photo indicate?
8 in
